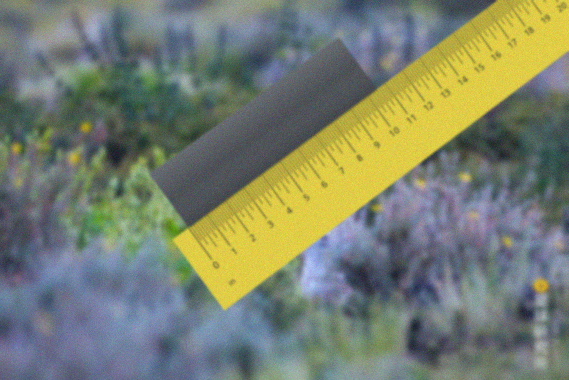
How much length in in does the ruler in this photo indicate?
10.5 in
